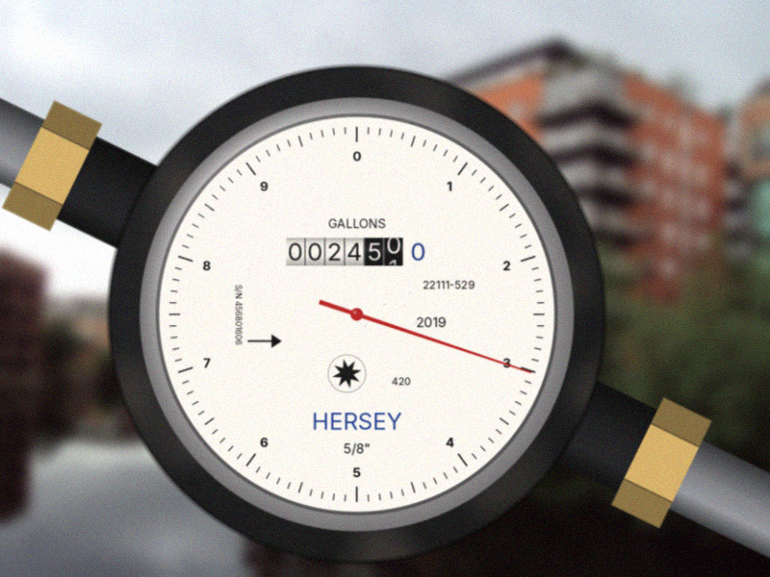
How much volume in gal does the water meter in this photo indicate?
24503.0 gal
